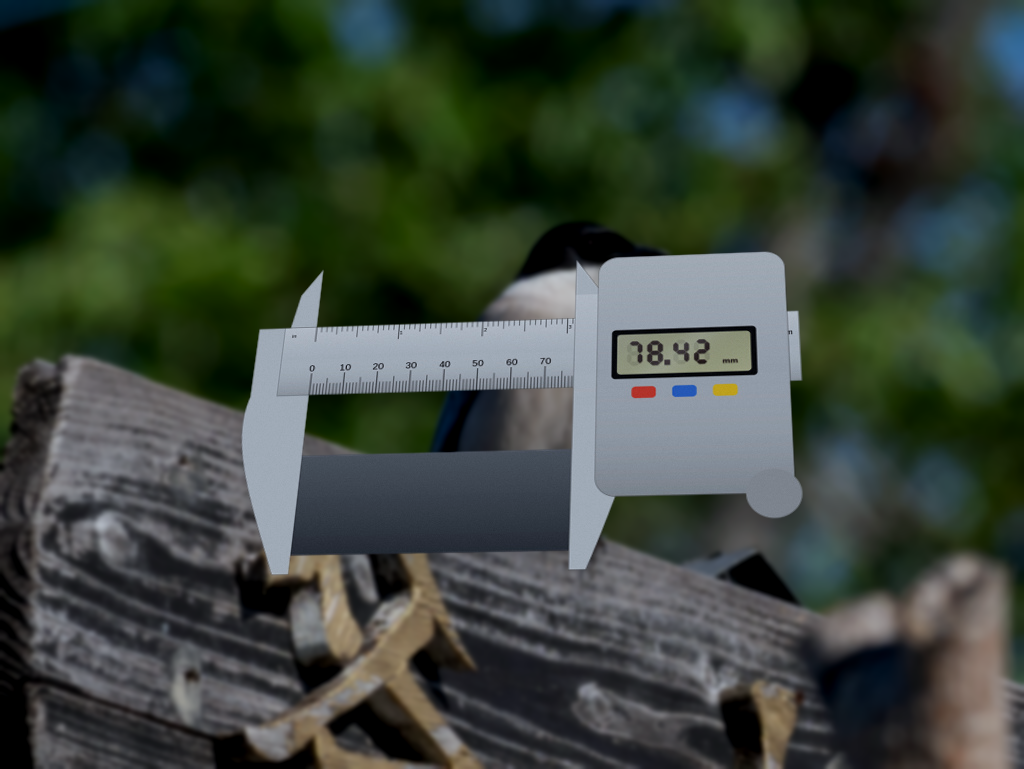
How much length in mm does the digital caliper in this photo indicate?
78.42 mm
